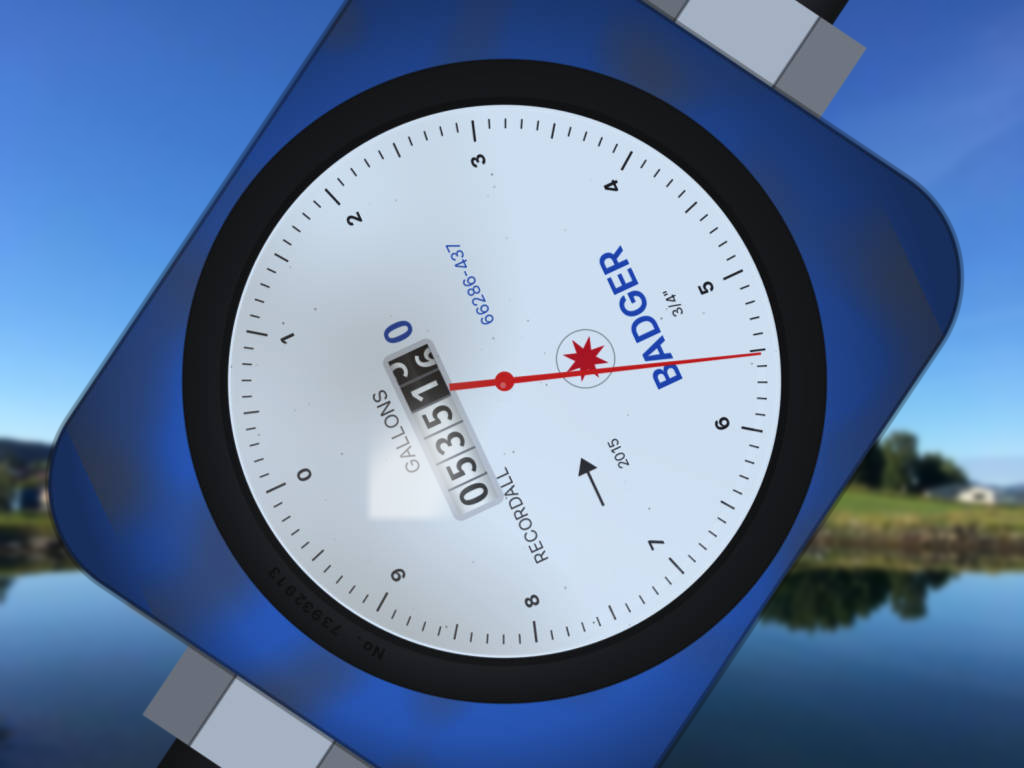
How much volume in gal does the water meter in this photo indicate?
535155.5 gal
